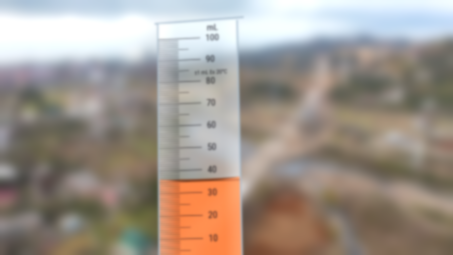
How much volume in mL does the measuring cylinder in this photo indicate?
35 mL
